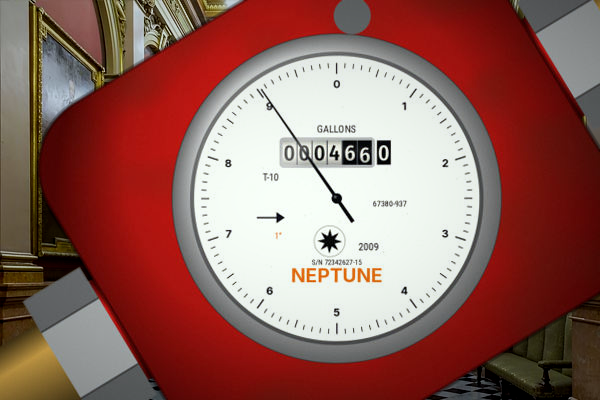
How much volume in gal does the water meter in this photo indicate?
4659.0 gal
